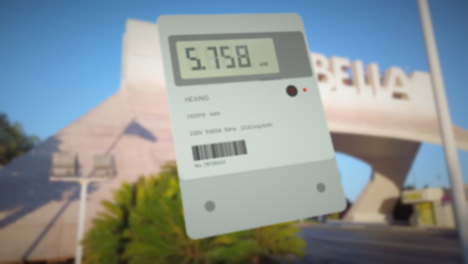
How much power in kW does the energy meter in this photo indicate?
5.758 kW
